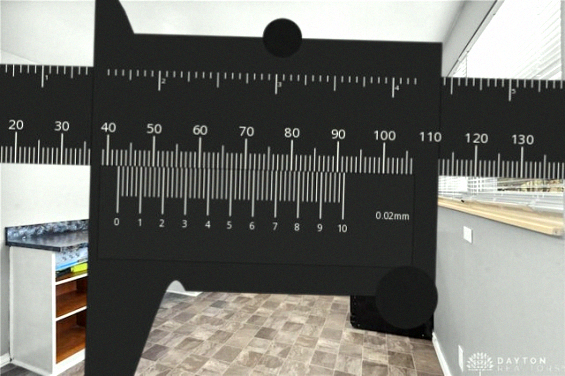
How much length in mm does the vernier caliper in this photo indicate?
42.5 mm
